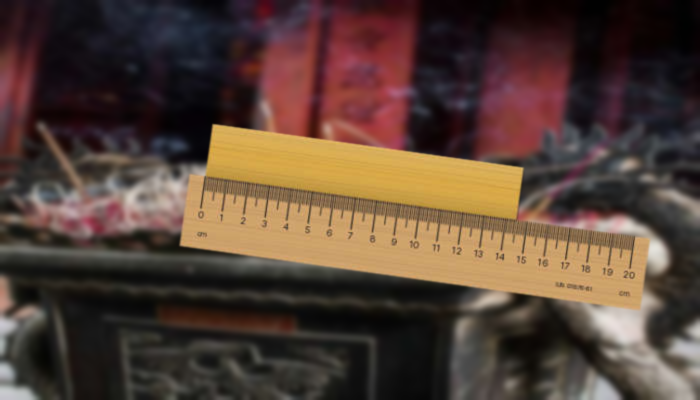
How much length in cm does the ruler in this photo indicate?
14.5 cm
